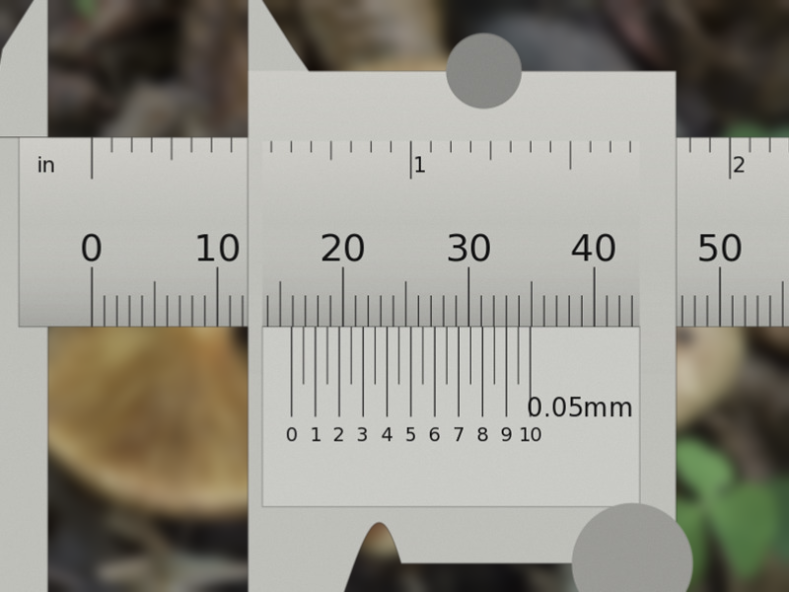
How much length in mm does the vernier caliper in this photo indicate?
15.9 mm
